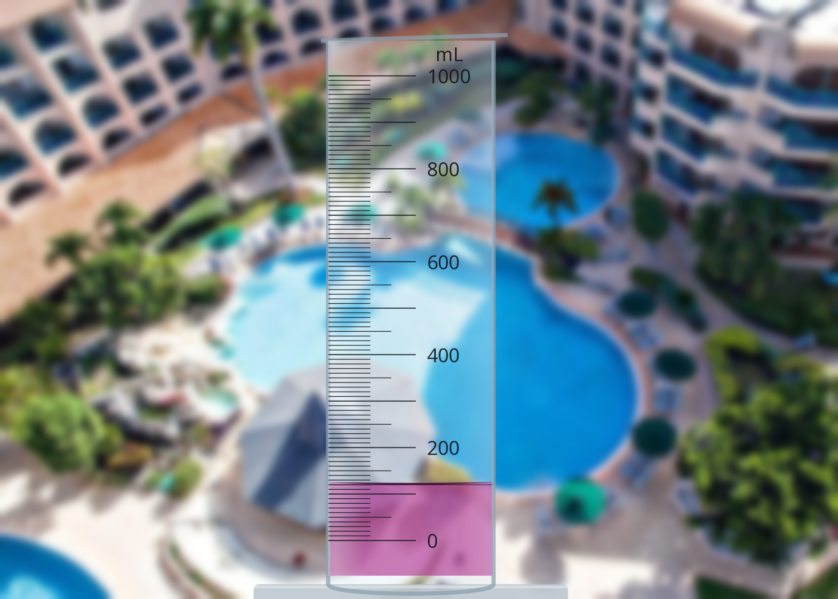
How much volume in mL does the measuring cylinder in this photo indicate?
120 mL
